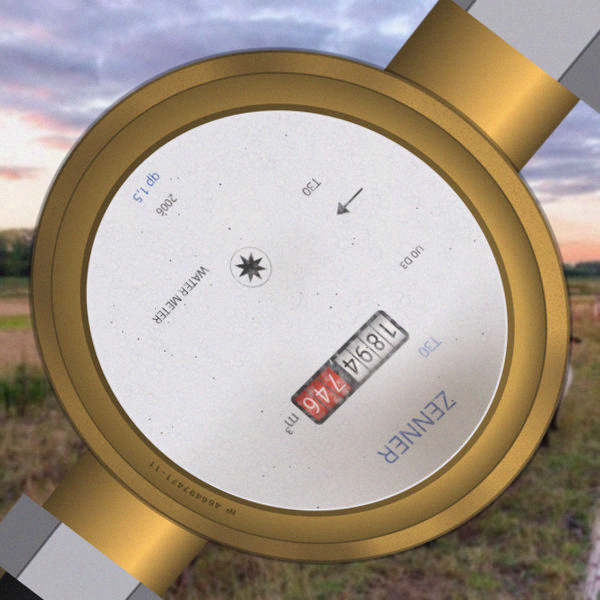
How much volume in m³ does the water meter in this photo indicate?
1894.746 m³
